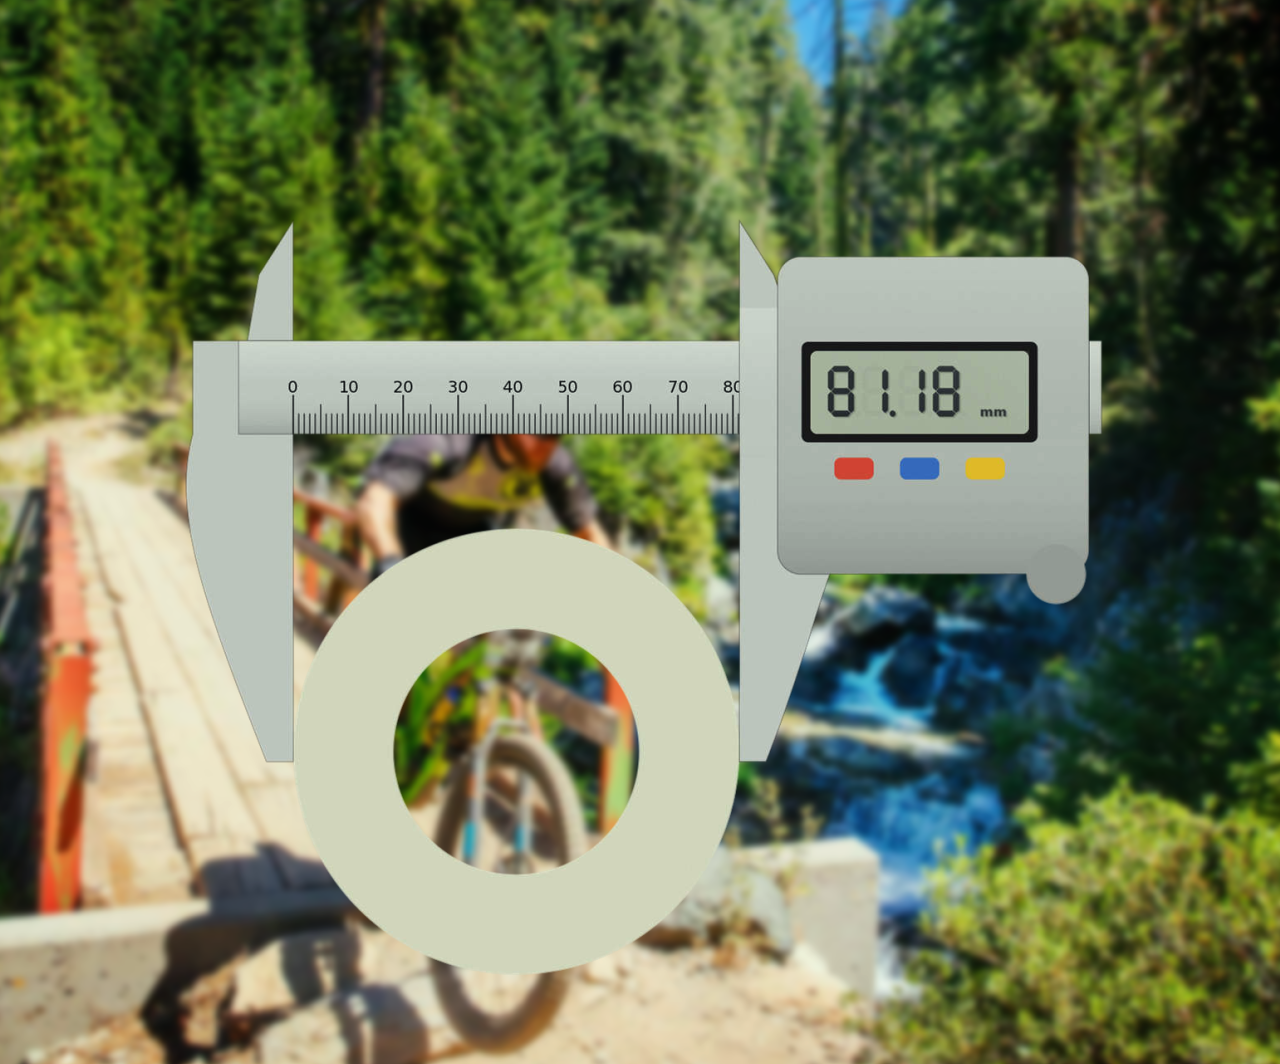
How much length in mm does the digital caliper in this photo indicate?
81.18 mm
